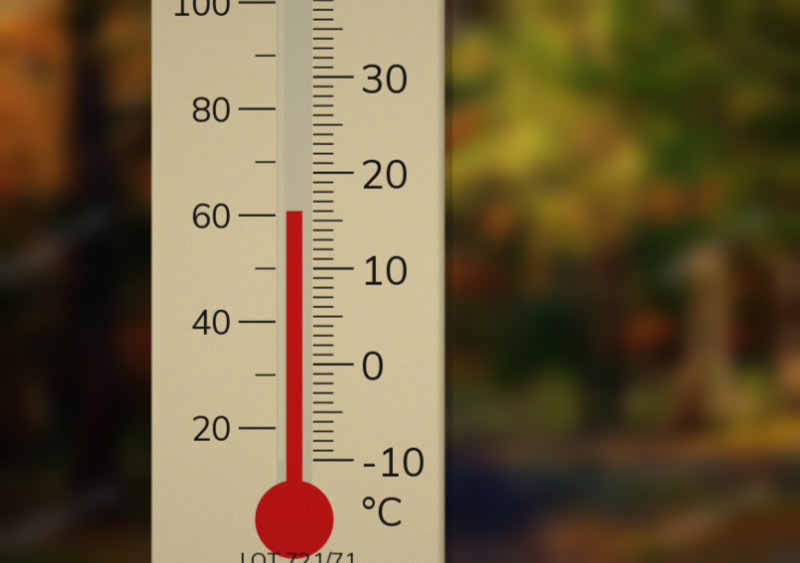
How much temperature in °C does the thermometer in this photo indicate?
16 °C
